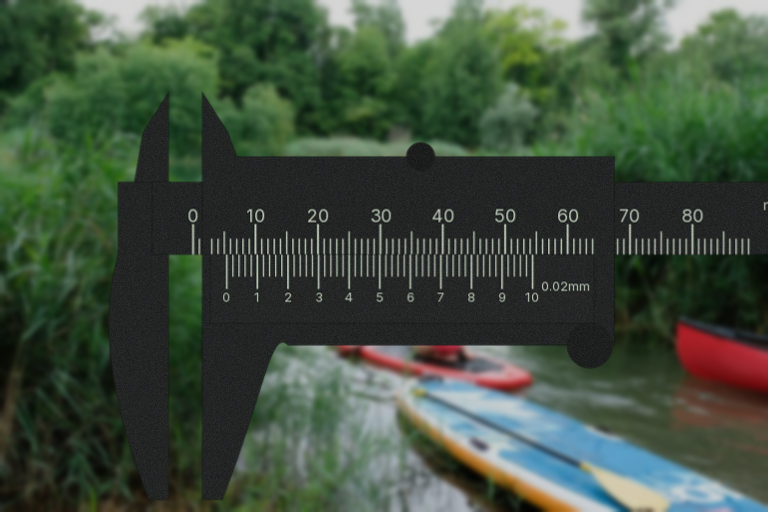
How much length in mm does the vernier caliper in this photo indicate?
5.4 mm
